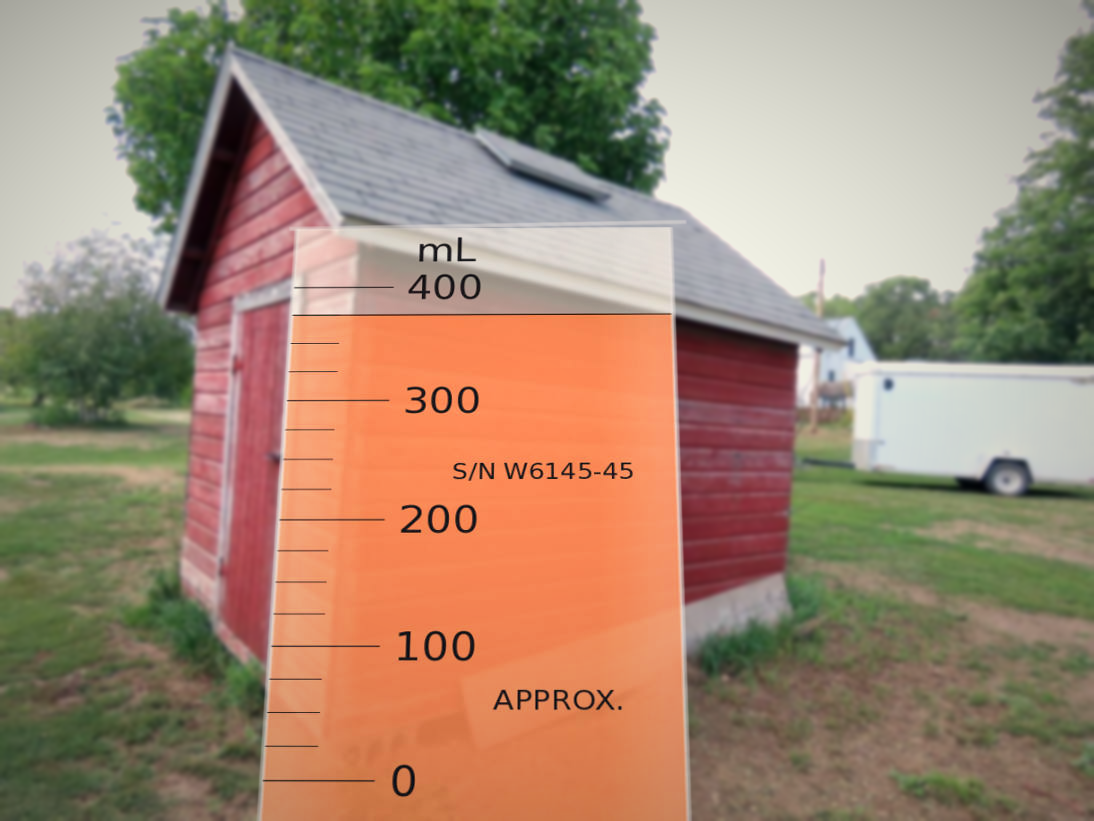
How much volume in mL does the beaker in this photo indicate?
375 mL
